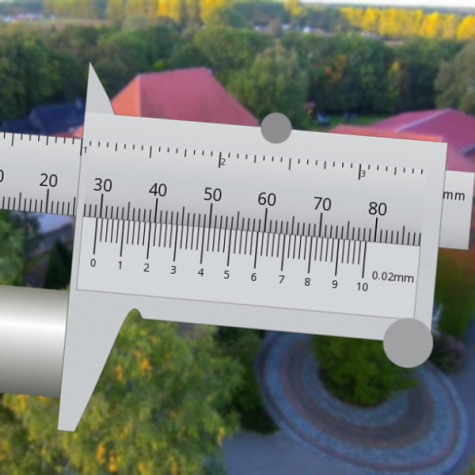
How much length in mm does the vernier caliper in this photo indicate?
29.4 mm
